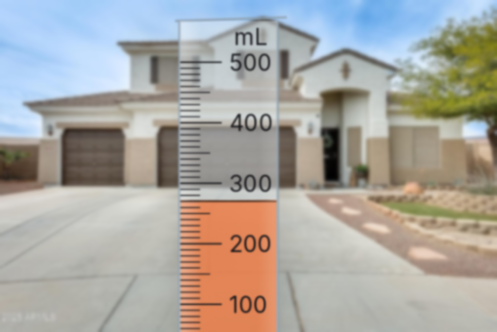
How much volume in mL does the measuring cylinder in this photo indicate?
270 mL
